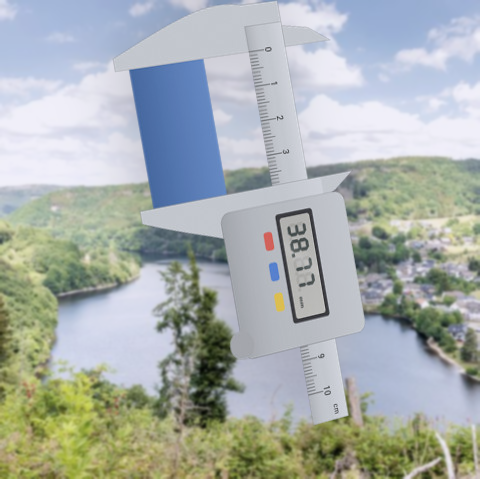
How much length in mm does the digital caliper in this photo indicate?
38.77 mm
